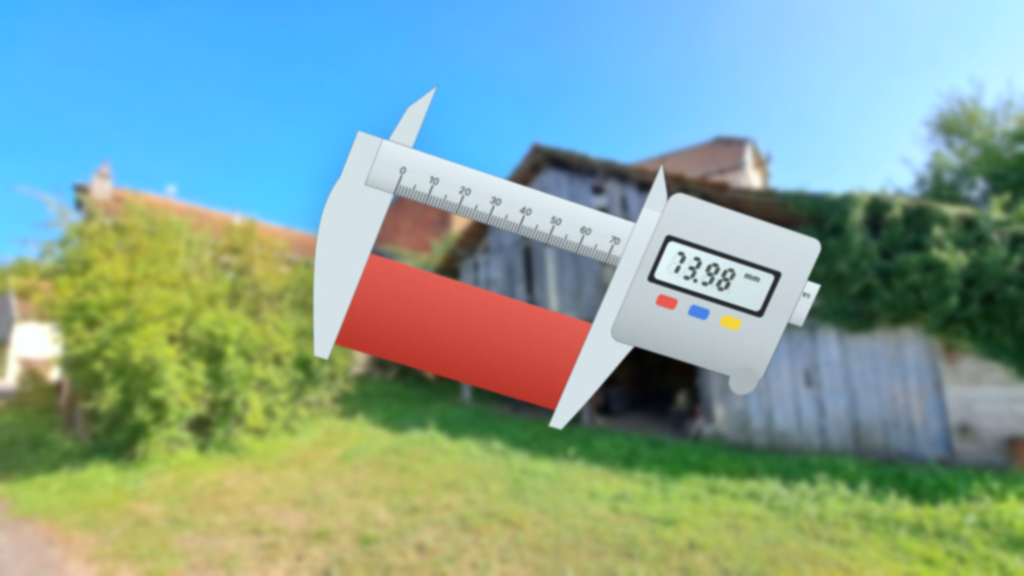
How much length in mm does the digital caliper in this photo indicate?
73.98 mm
